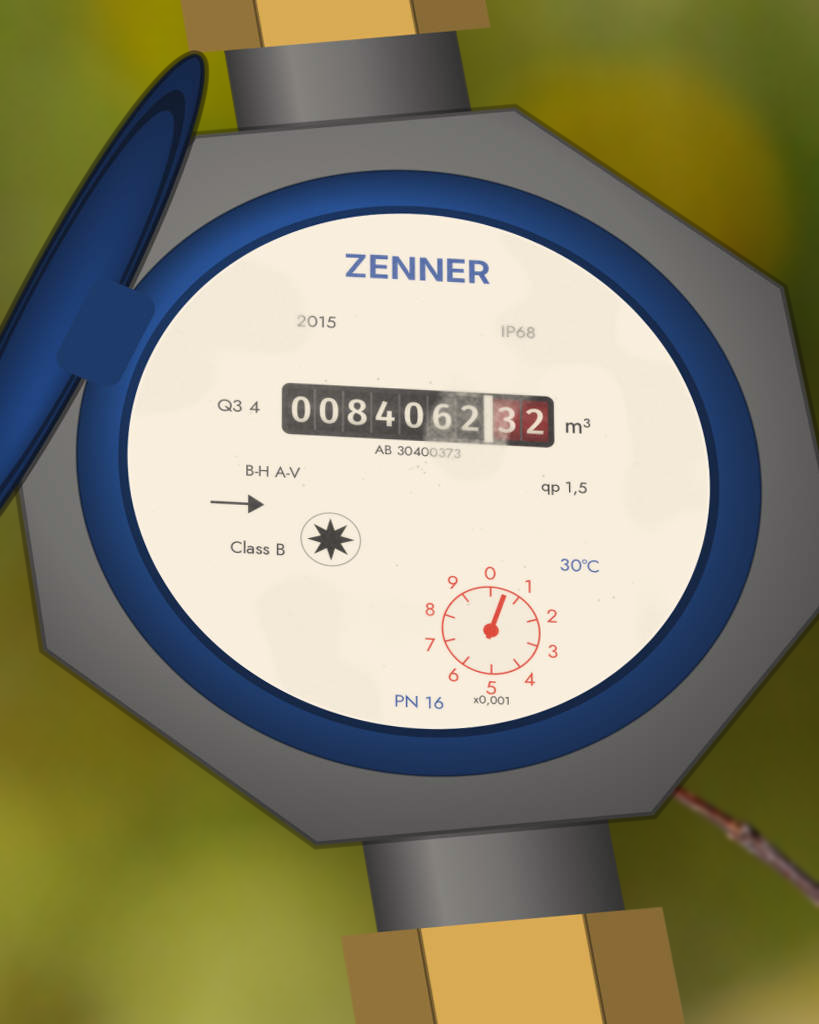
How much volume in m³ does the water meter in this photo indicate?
84062.320 m³
